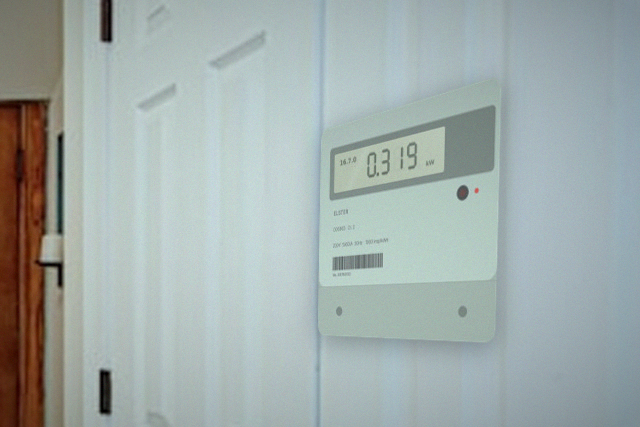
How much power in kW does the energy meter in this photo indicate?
0.319 kW
